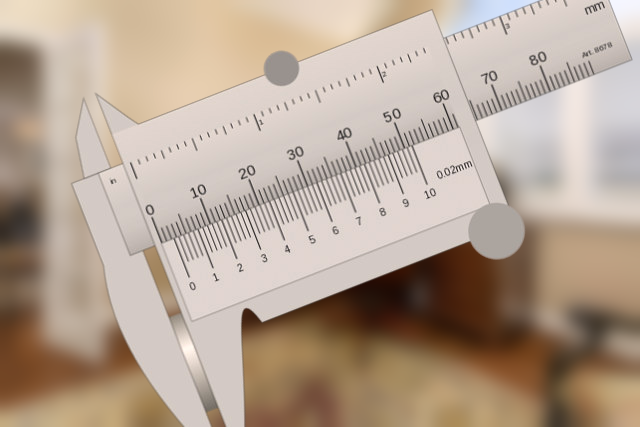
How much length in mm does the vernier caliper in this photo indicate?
2.5 mm
